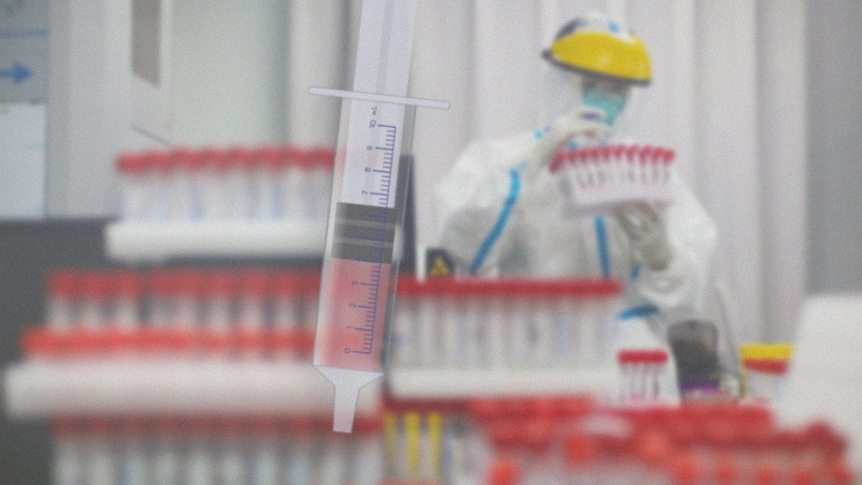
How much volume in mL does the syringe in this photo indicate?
4 mL
